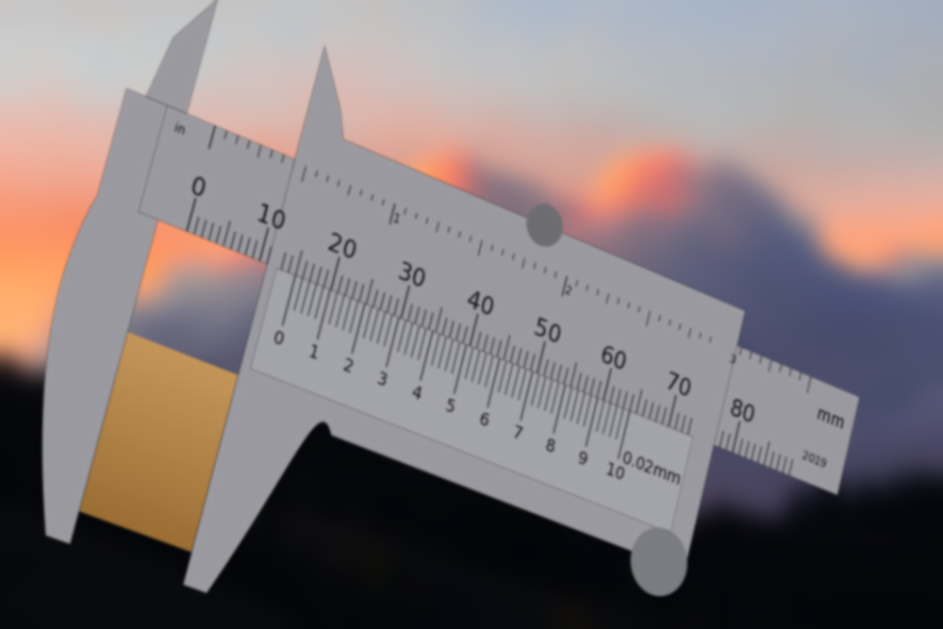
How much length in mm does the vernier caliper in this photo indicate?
15.0 mm
